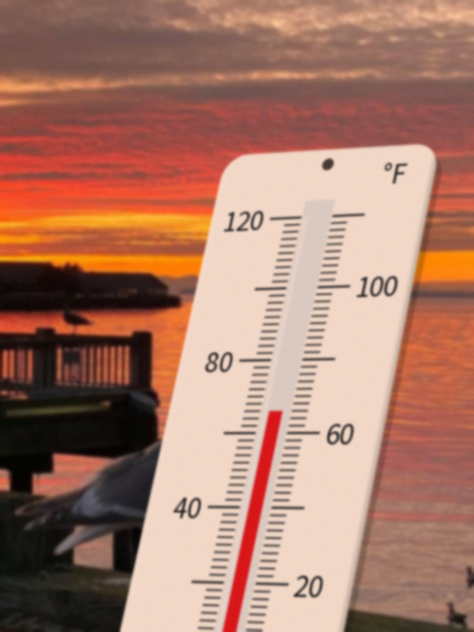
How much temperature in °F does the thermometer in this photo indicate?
66 °F
